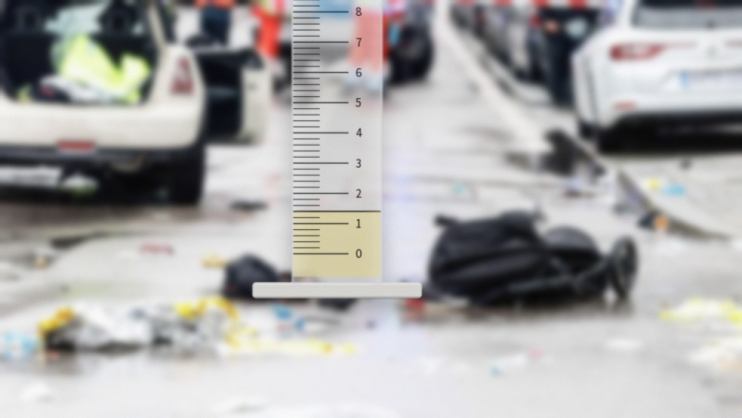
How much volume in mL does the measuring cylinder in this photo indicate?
1.4 mL
